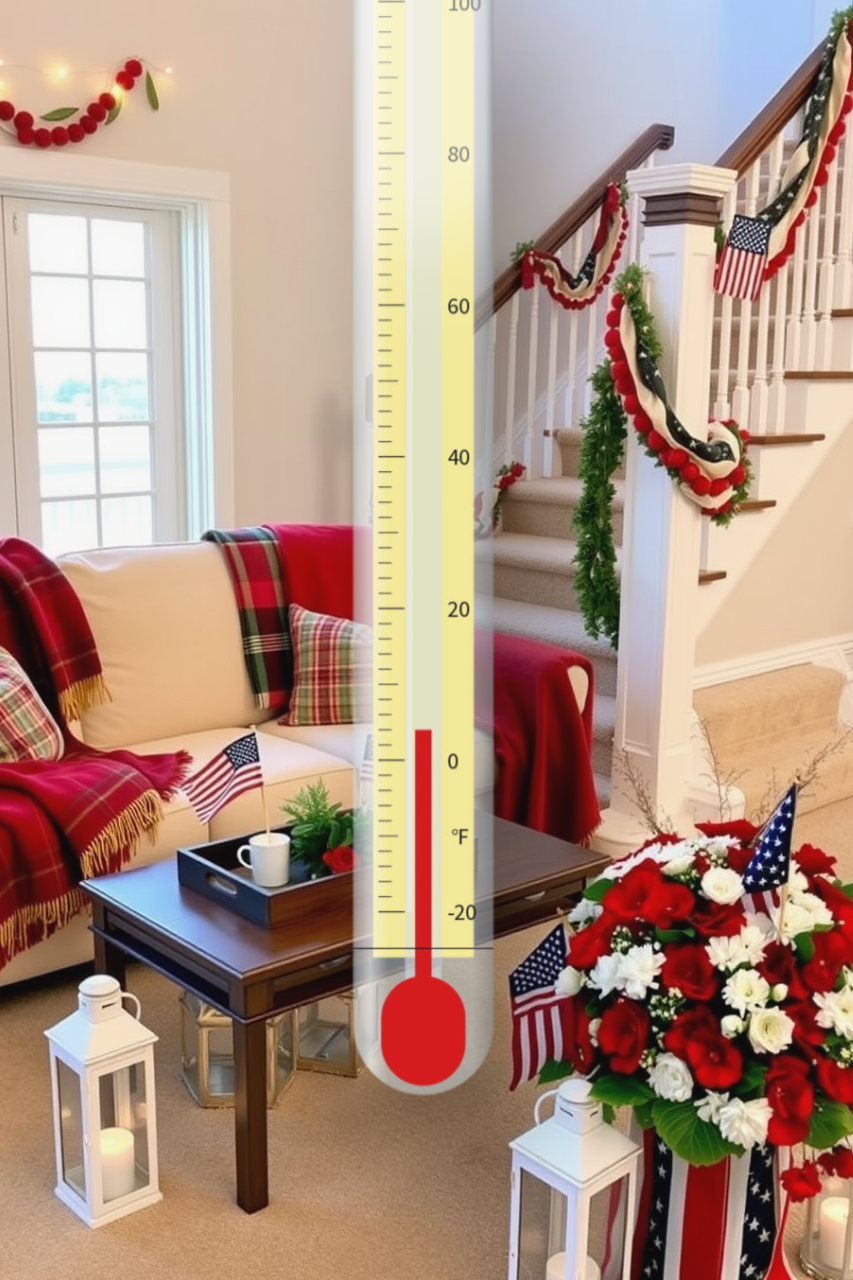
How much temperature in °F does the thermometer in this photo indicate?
4 °F
